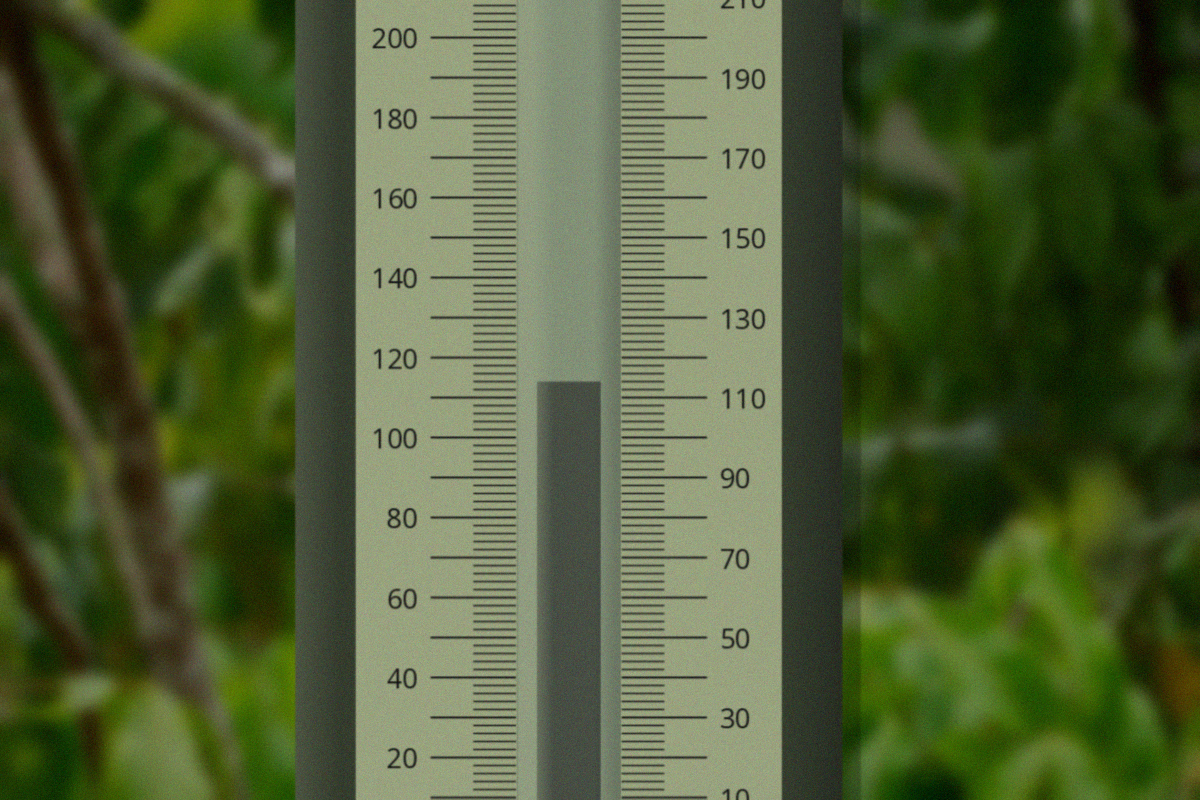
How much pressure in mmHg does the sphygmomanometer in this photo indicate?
114 mmHg
